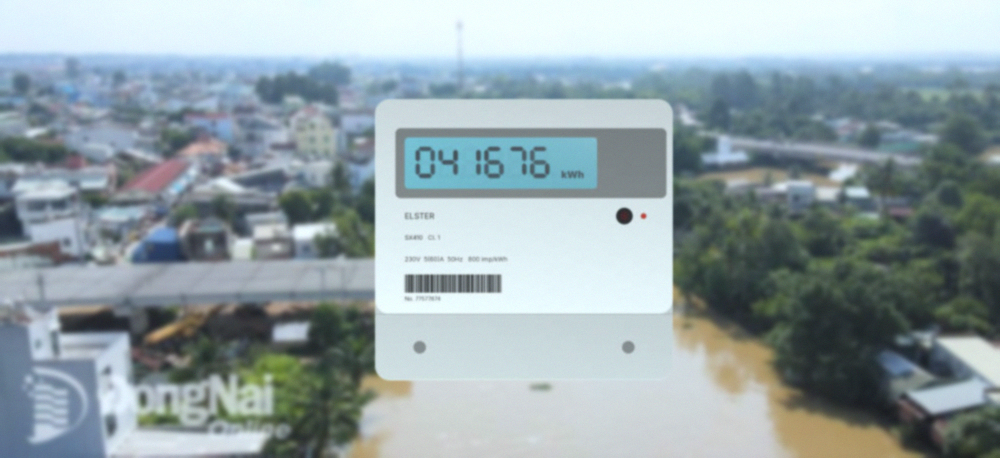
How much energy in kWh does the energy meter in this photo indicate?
41676 kWh
